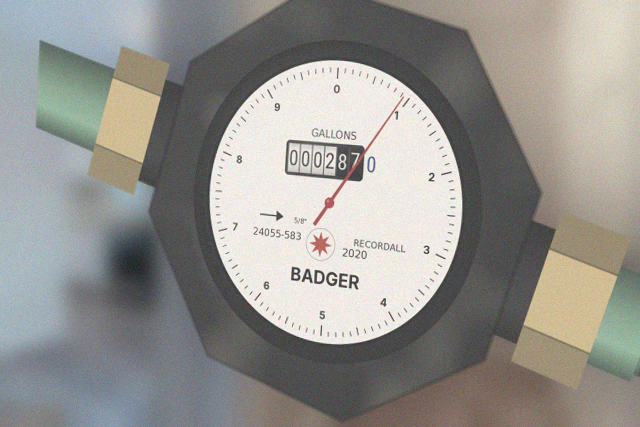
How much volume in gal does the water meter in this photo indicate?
2870.9 gal
